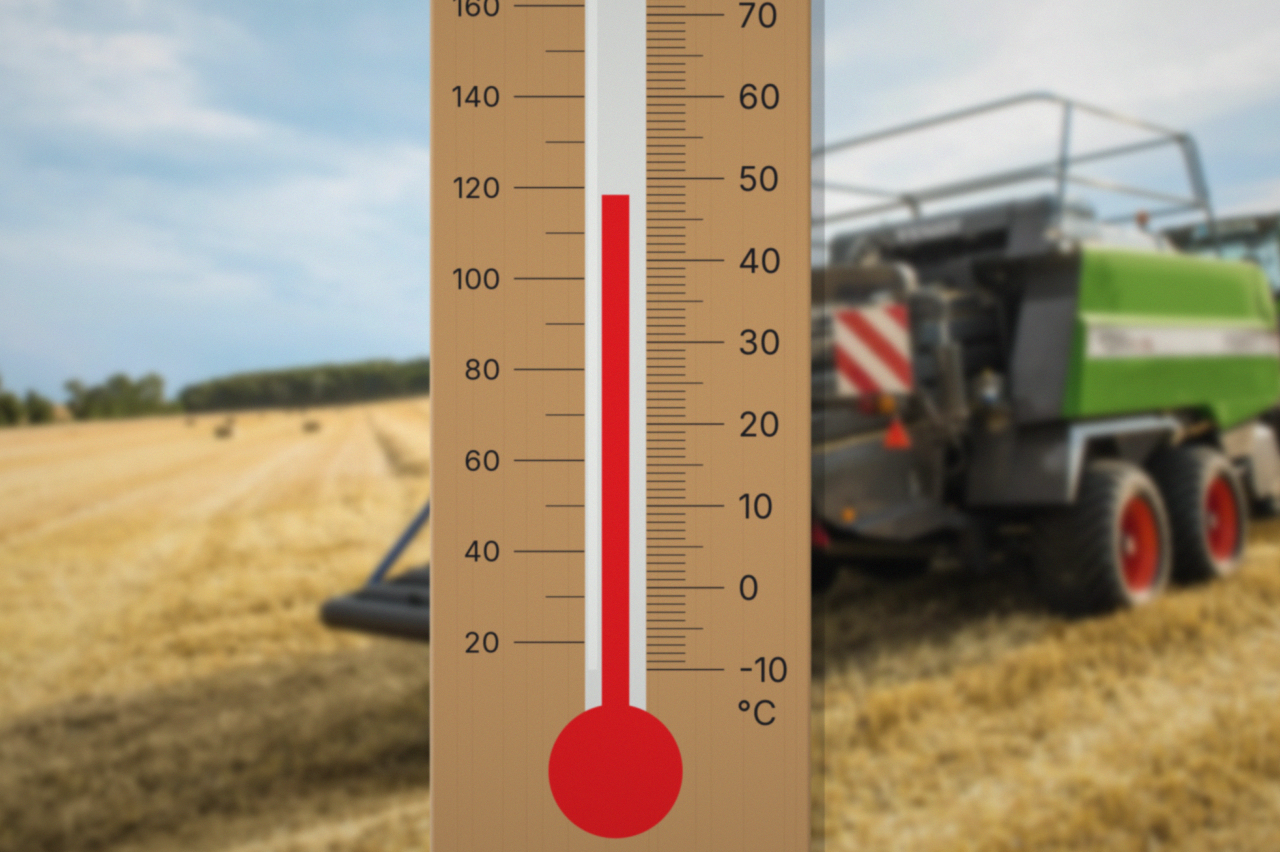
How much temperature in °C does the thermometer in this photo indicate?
48 °C
